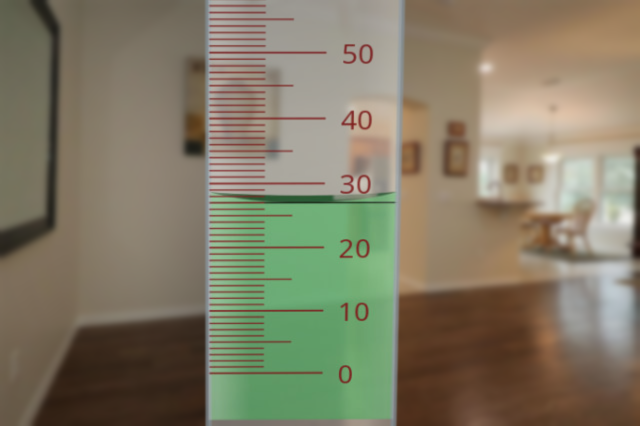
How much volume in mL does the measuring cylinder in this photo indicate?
27 mL
